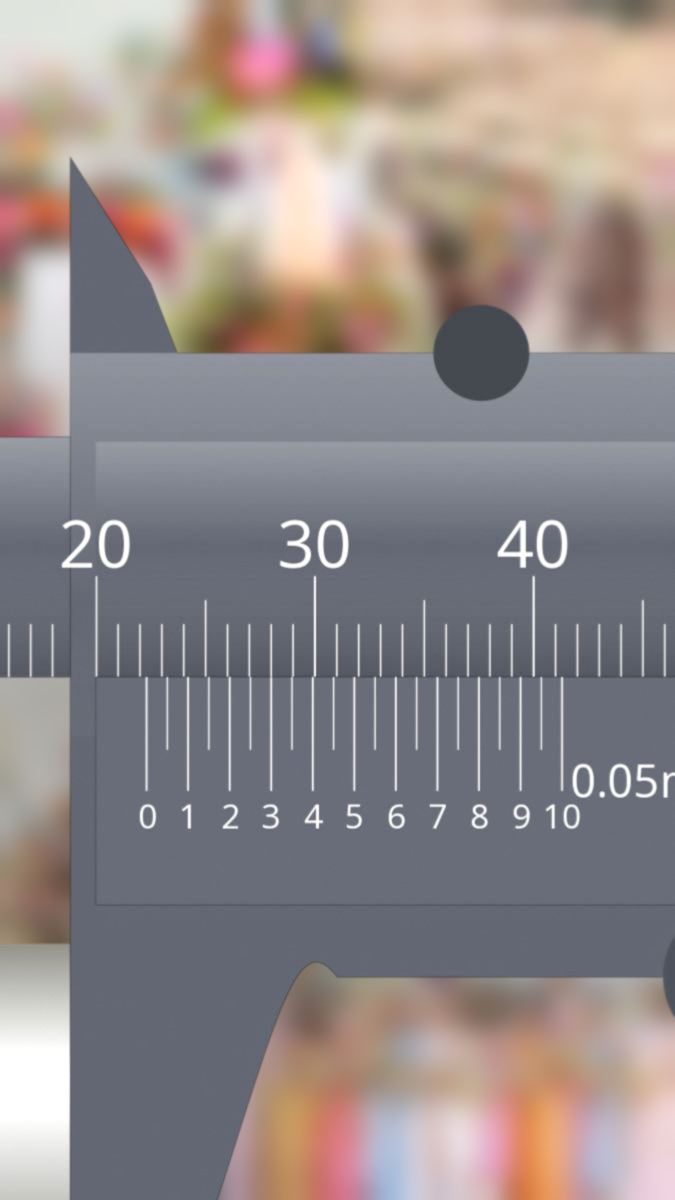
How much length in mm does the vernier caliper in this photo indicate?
22.3 mm
